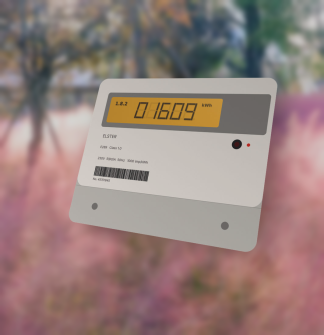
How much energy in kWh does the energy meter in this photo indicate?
1609 kWh
